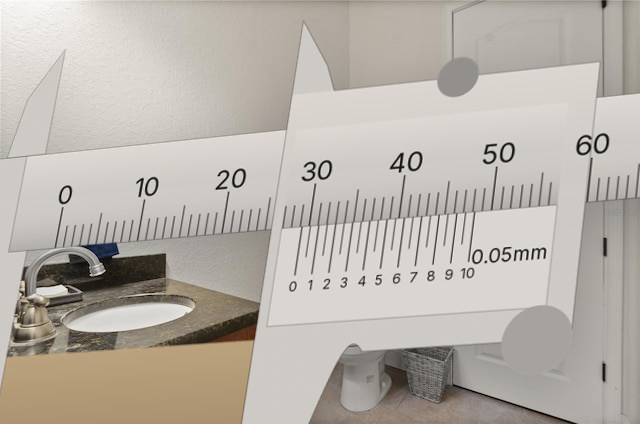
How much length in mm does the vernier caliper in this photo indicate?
29.2 mm
